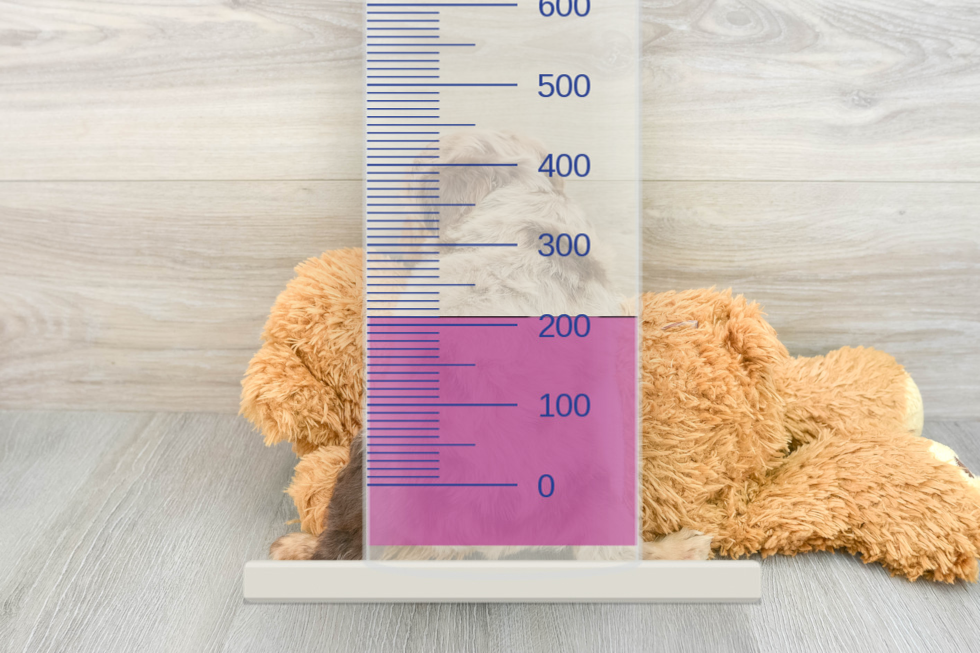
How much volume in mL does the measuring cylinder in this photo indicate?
210 mL
